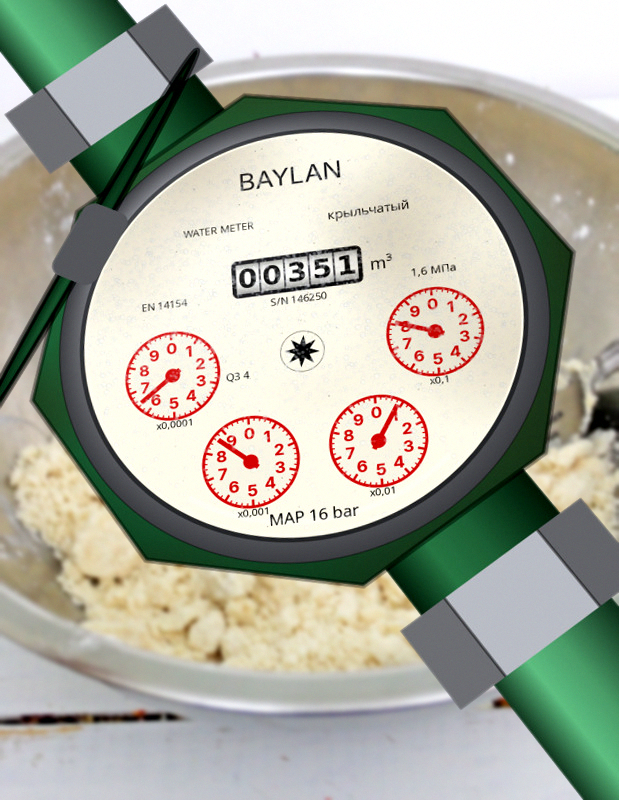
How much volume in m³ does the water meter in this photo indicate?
351.8086 m³
